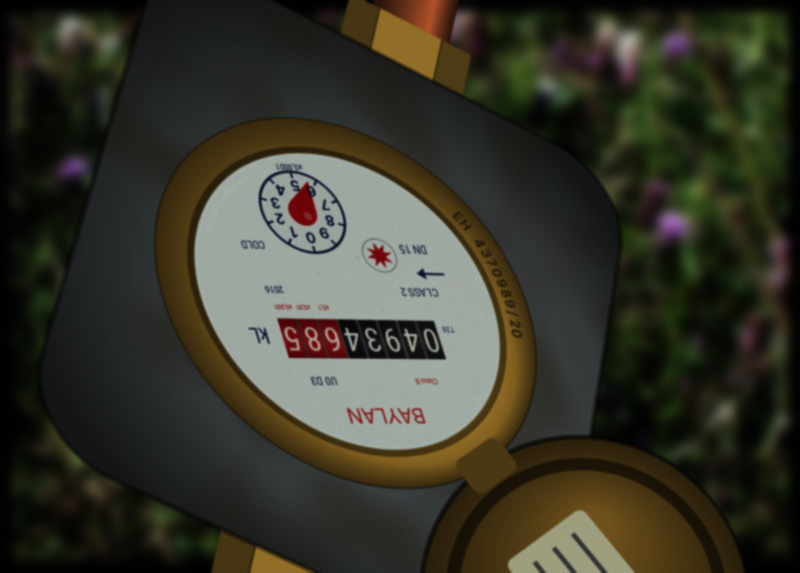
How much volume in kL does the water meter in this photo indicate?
4934.6855 kL
